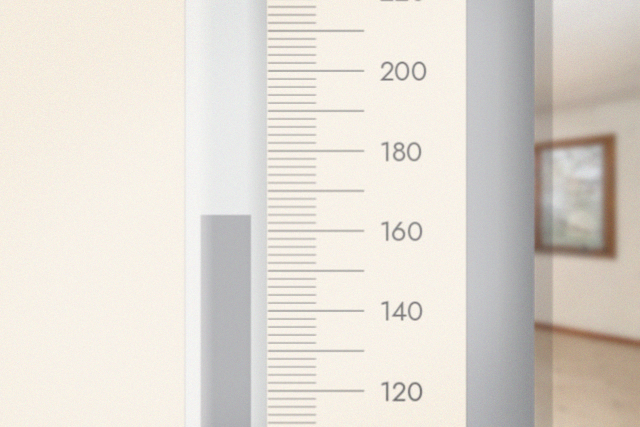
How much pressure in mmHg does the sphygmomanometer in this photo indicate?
164 mmHg
